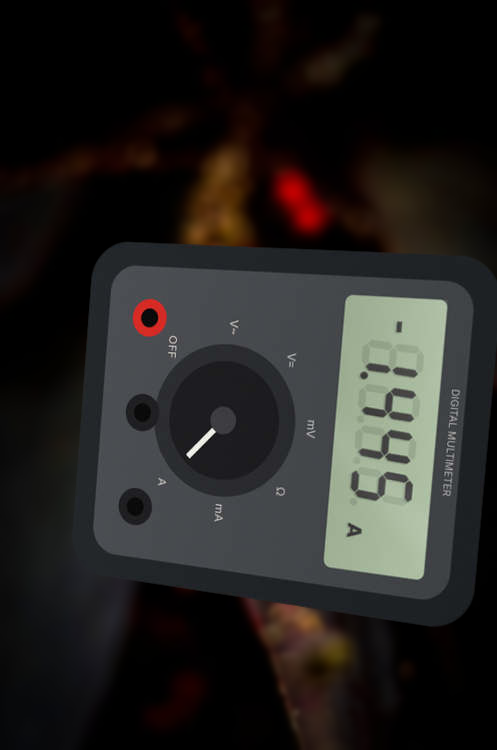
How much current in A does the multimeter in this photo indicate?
-1.445 A
